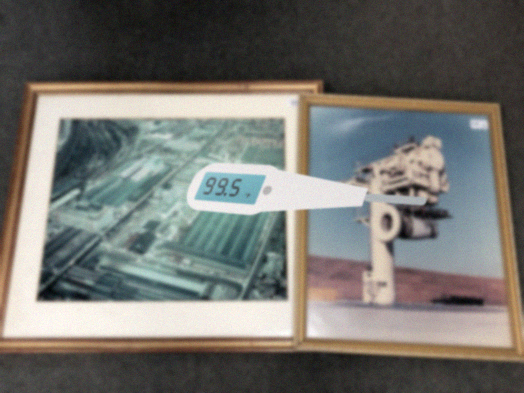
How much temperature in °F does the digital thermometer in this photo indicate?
99.5 °F
